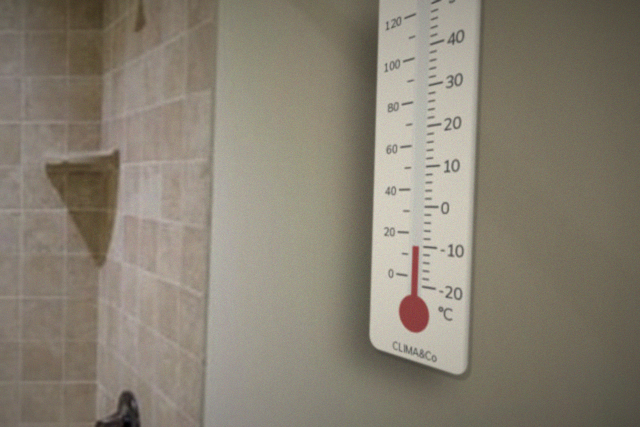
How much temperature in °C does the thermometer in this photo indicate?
-10 °C
